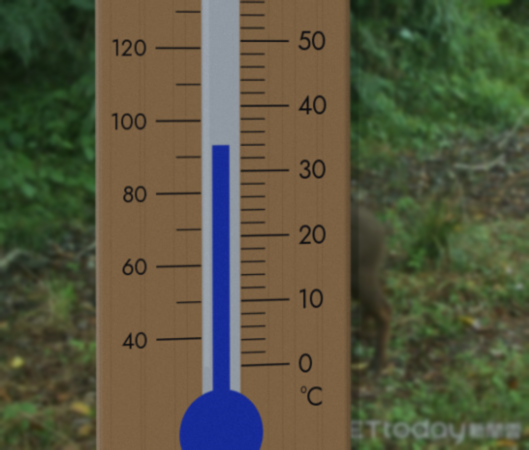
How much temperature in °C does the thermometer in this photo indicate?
34 °C
